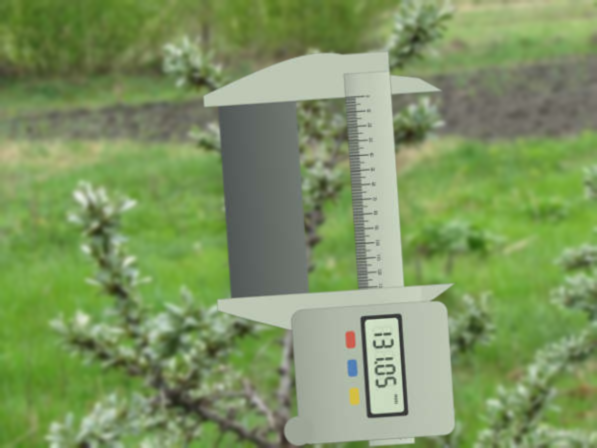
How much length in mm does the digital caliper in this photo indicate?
131.05 mm
